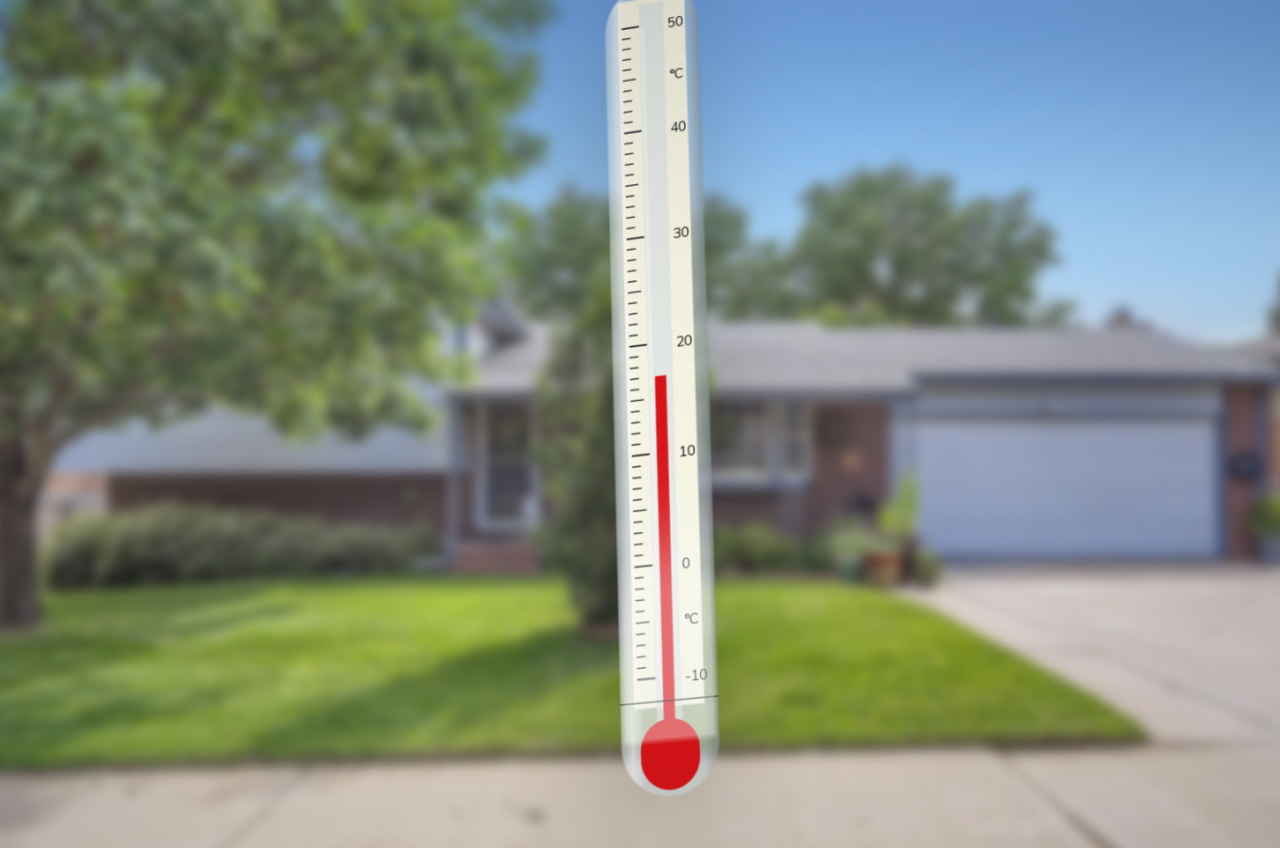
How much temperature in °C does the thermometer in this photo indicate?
17 °C
